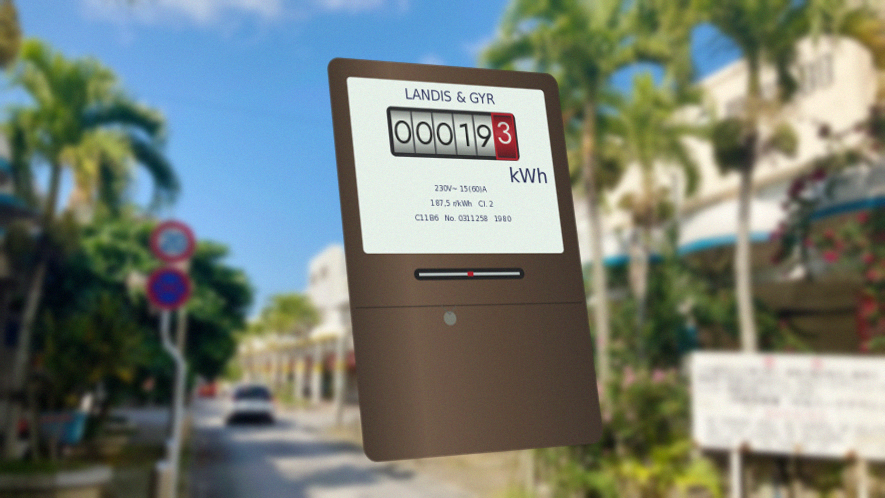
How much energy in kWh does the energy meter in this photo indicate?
19.3 kWh
